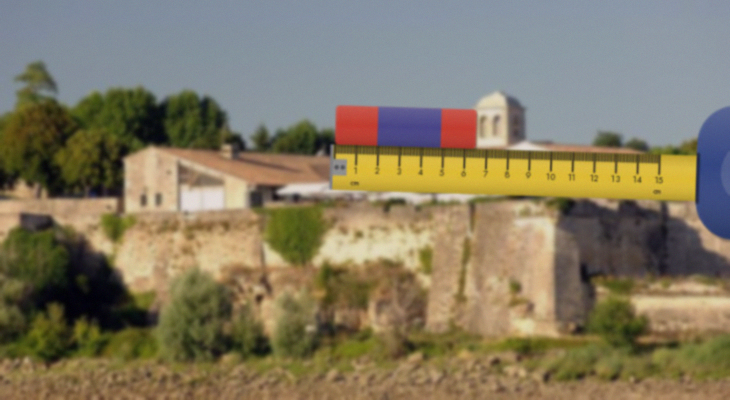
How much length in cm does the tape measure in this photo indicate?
6.5 cm
